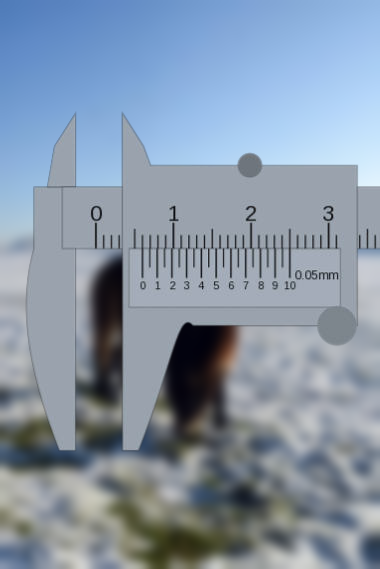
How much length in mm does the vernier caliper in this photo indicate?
6.0 mm
